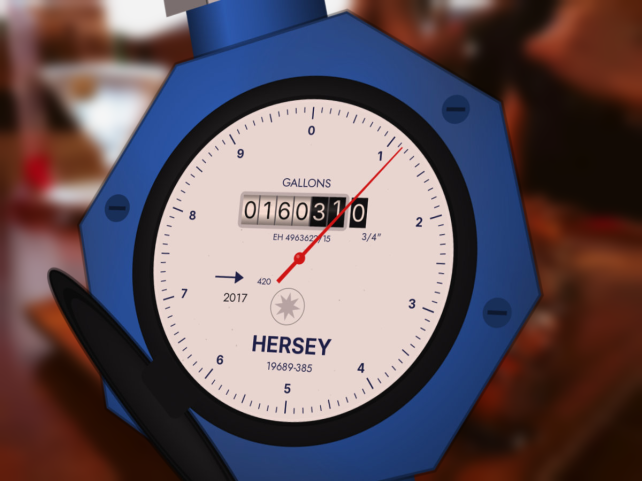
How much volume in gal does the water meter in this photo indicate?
160311.1 gal
